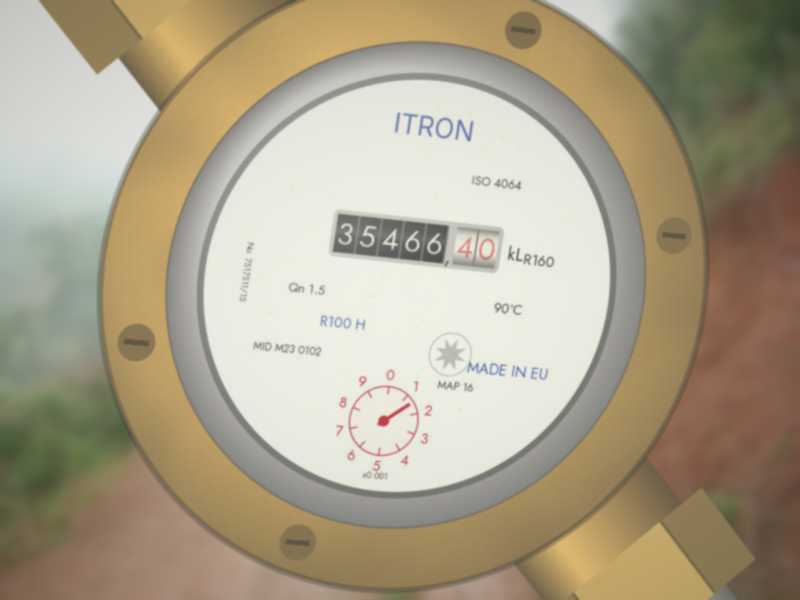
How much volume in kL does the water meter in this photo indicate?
35466.401 kL
